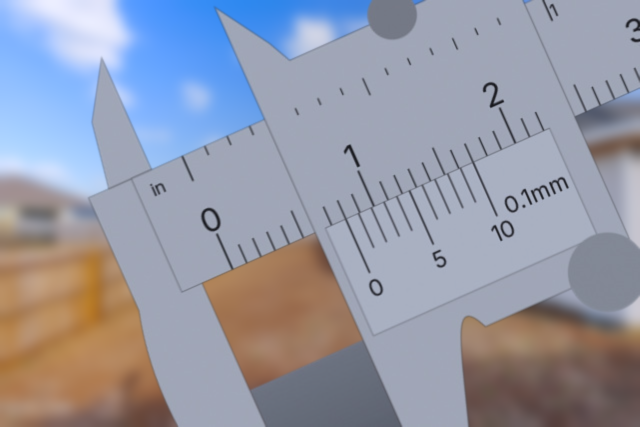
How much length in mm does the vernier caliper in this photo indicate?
8.0 mm
